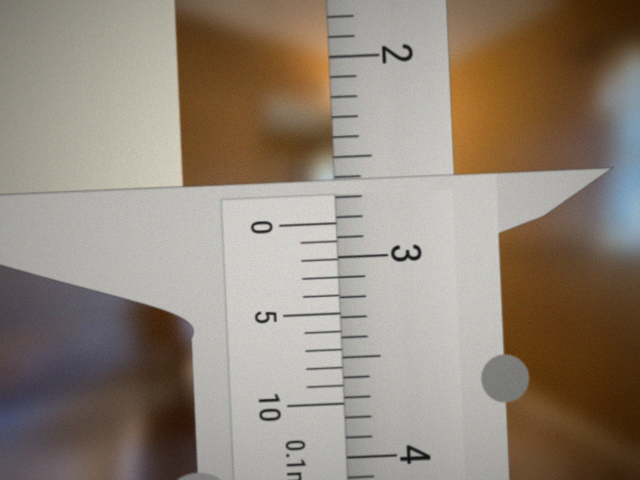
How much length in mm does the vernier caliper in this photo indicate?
28.3 mm
